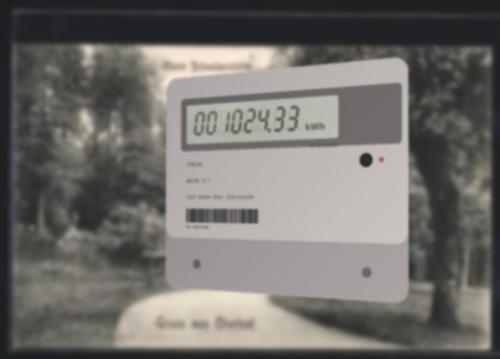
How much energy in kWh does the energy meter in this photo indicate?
1024.33 kWh
